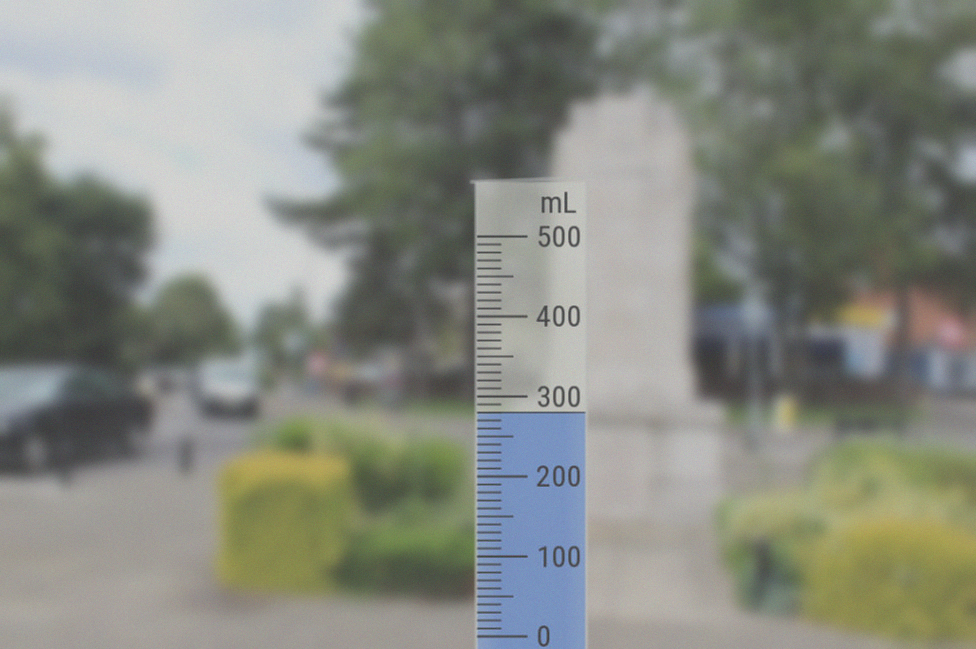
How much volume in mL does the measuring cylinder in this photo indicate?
280 mL
